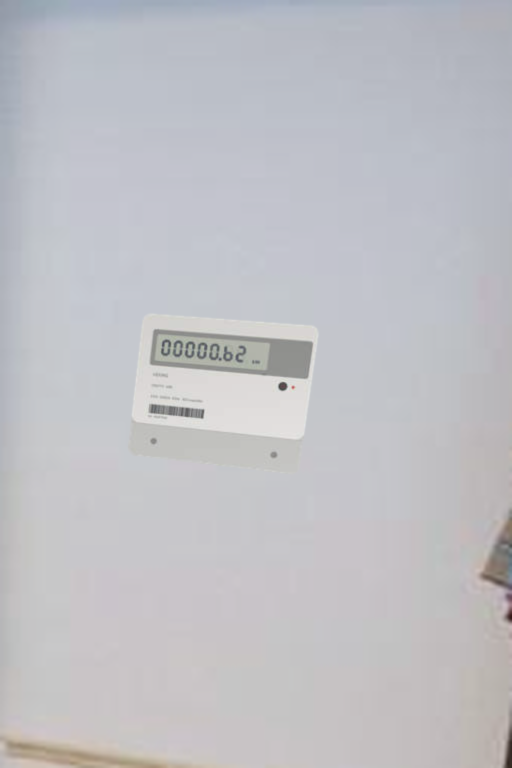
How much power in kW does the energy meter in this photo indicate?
0.62 kW
